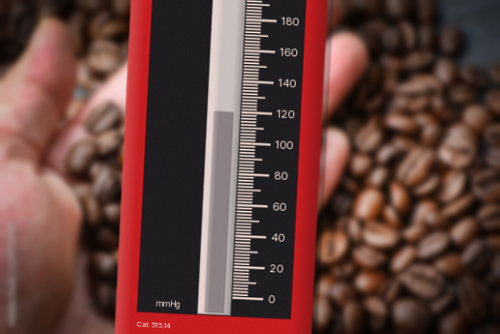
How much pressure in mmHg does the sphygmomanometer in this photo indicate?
120 mmHg
